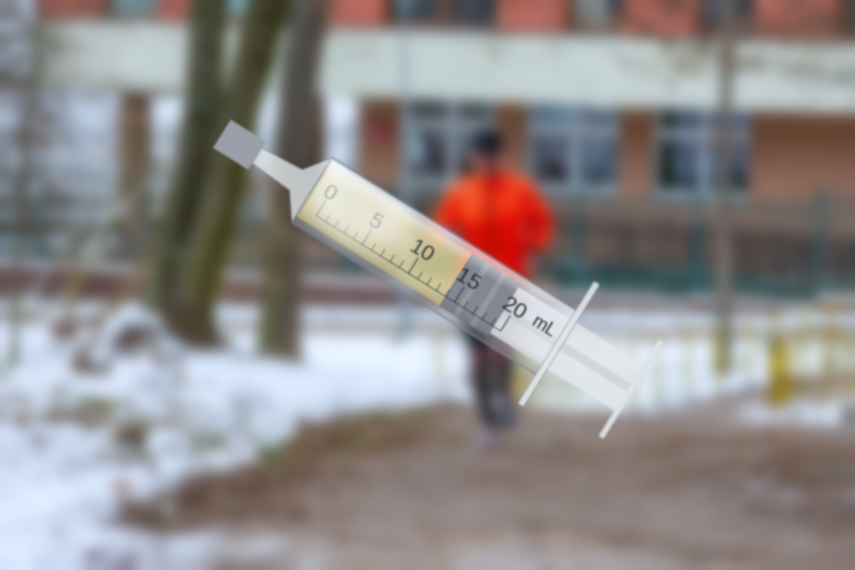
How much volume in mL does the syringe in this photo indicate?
14 mL
